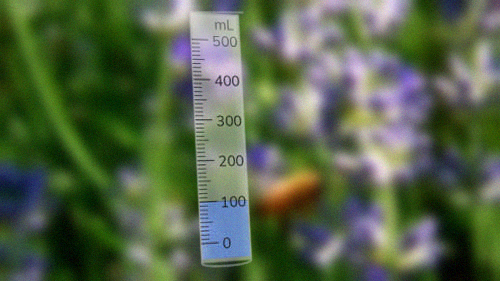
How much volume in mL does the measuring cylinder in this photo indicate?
100 mL
